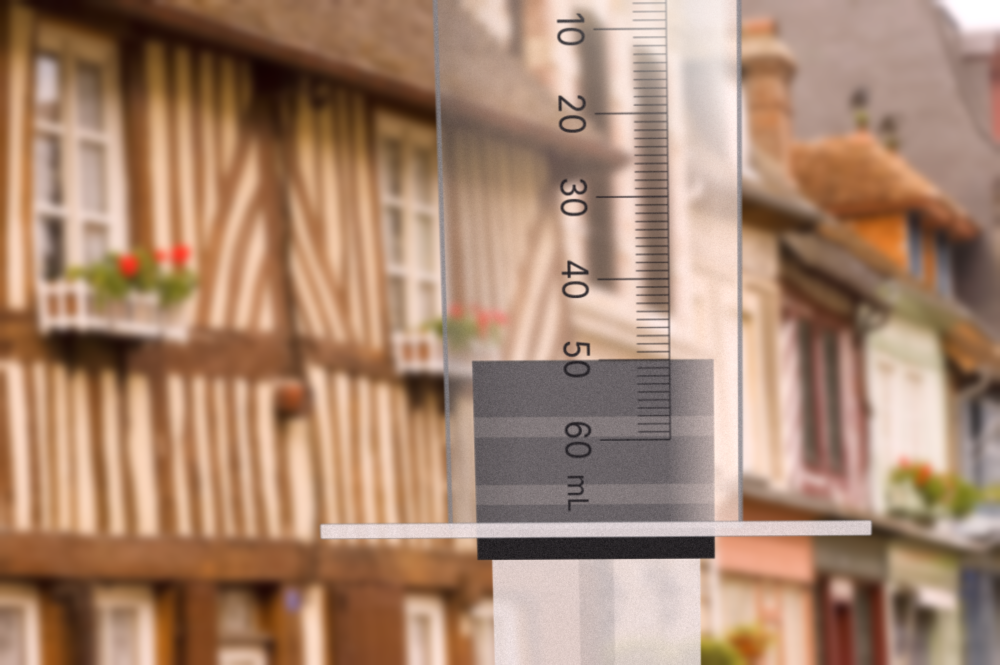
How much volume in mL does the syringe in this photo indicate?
50 mL
